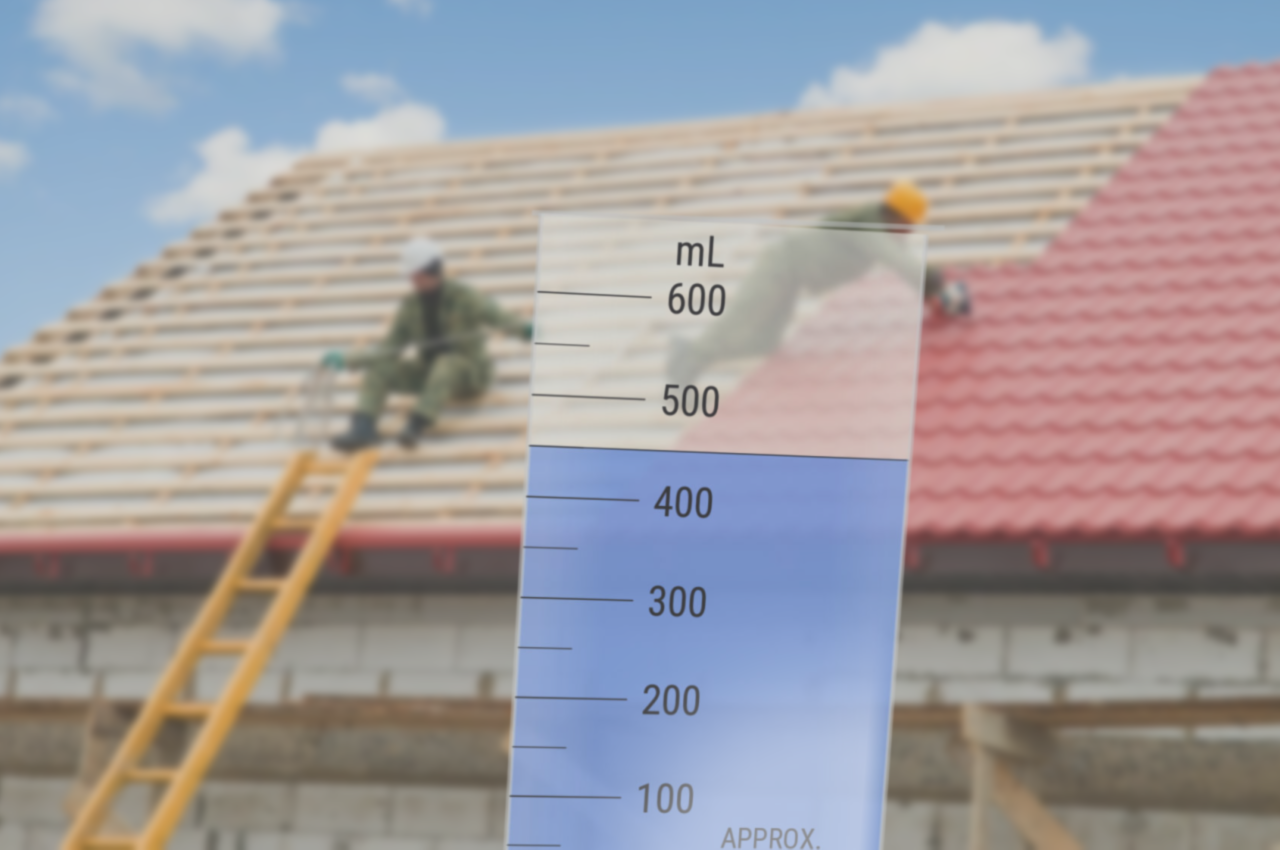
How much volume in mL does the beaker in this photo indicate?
450 mL
